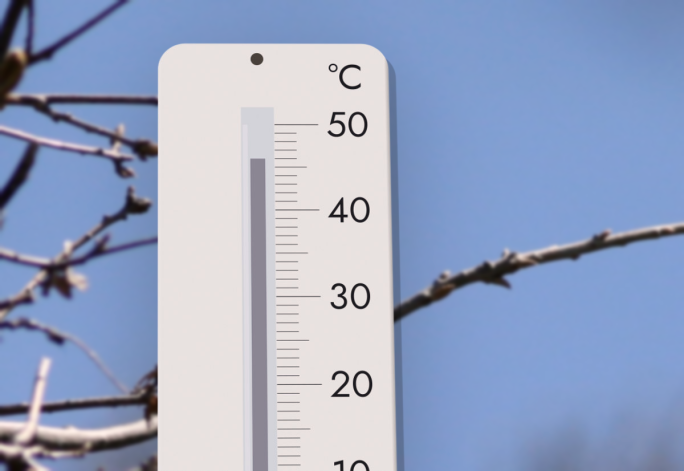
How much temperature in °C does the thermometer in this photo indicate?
46 °C
